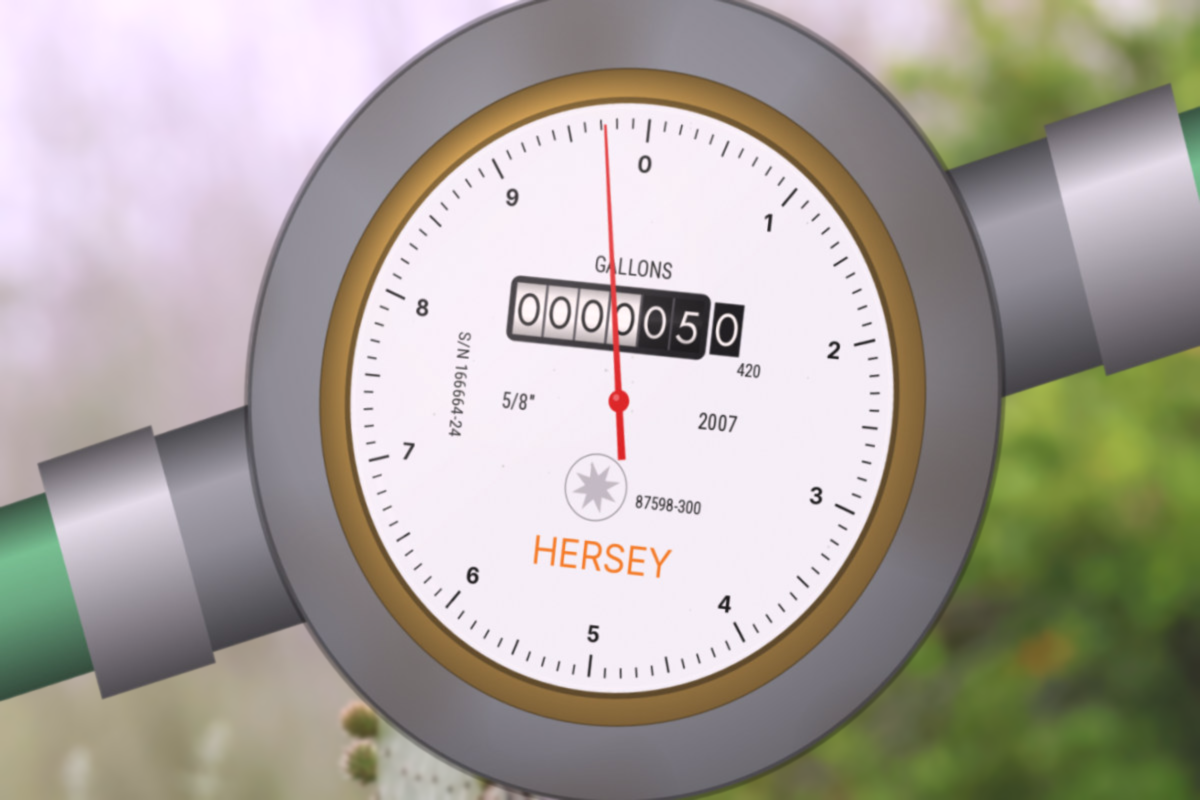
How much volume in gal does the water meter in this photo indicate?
49.7 gal
